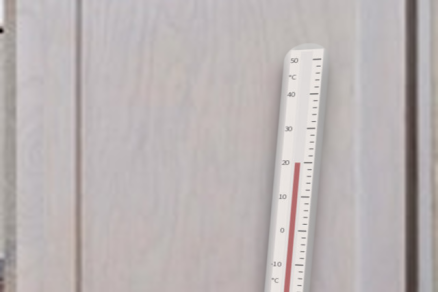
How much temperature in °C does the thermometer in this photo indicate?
20 °C
